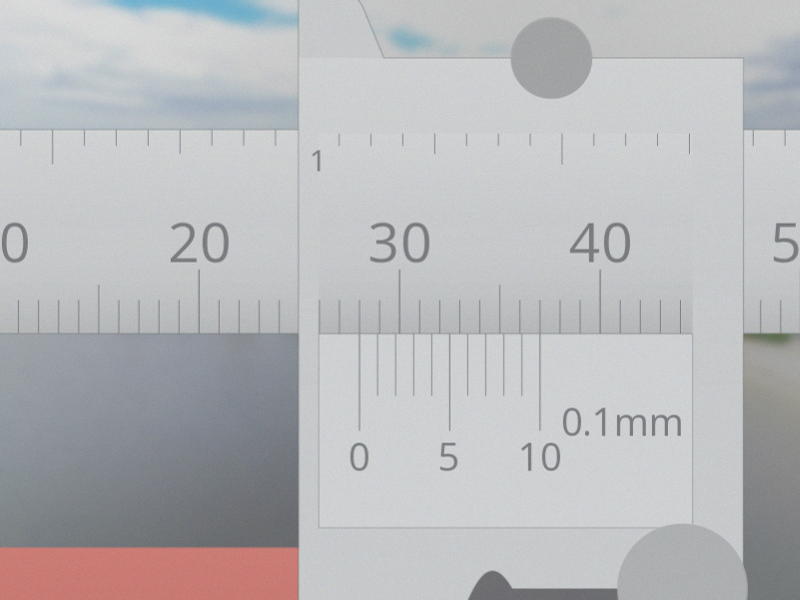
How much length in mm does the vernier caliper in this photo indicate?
28.0 mm
